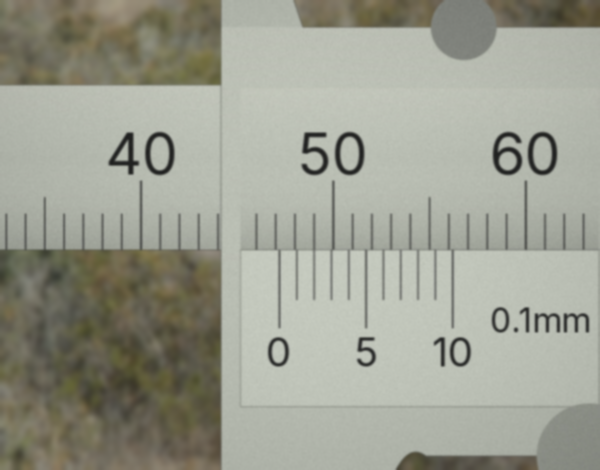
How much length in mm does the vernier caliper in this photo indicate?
47.2 mm
